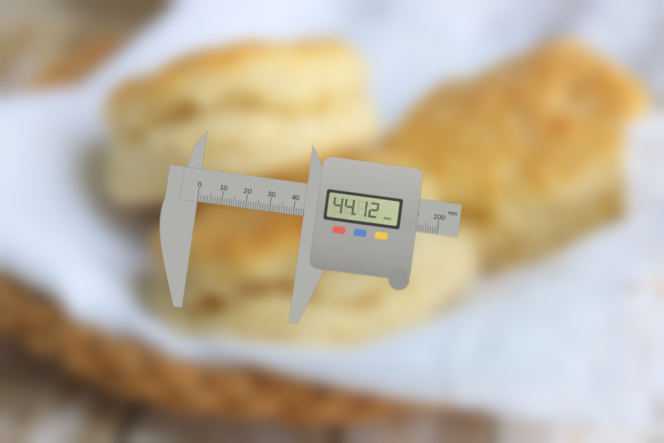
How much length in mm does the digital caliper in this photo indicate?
44.12 mm
